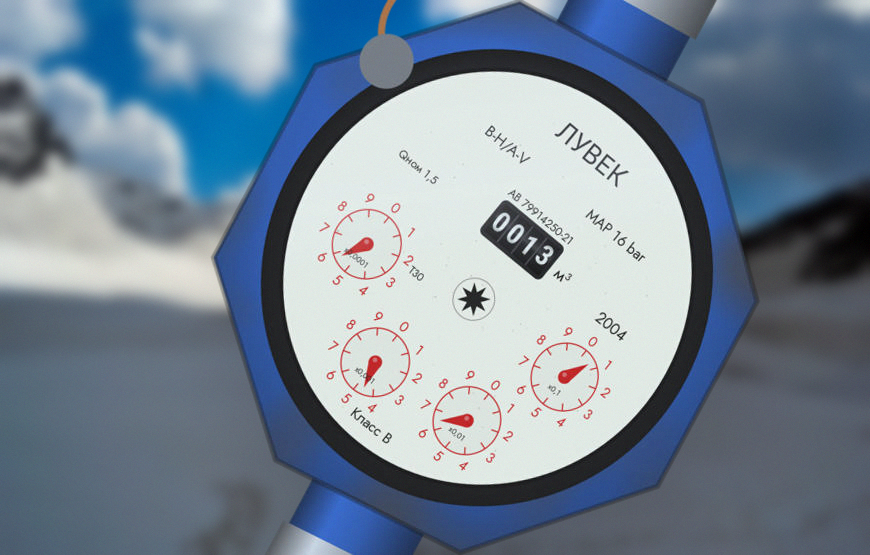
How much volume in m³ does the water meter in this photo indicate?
13.0645 m³
